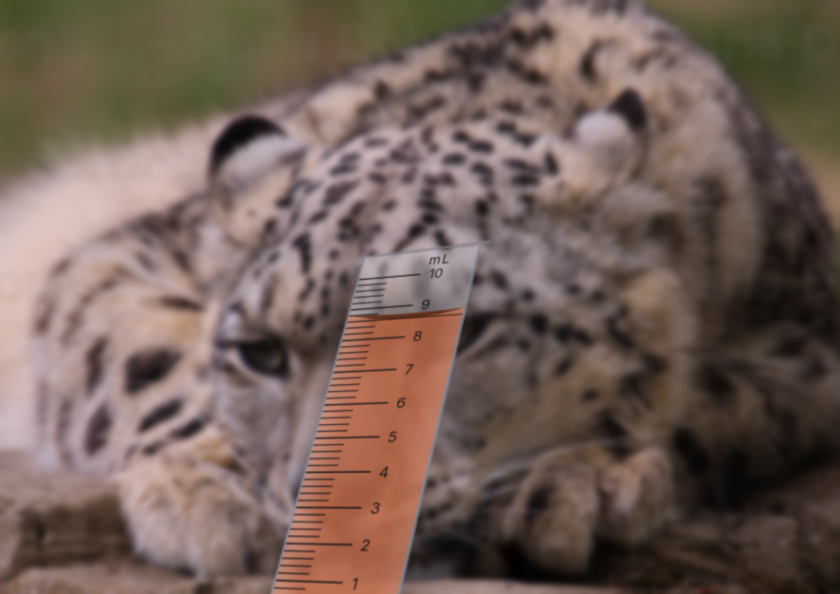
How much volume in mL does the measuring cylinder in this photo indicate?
8.6 mL
